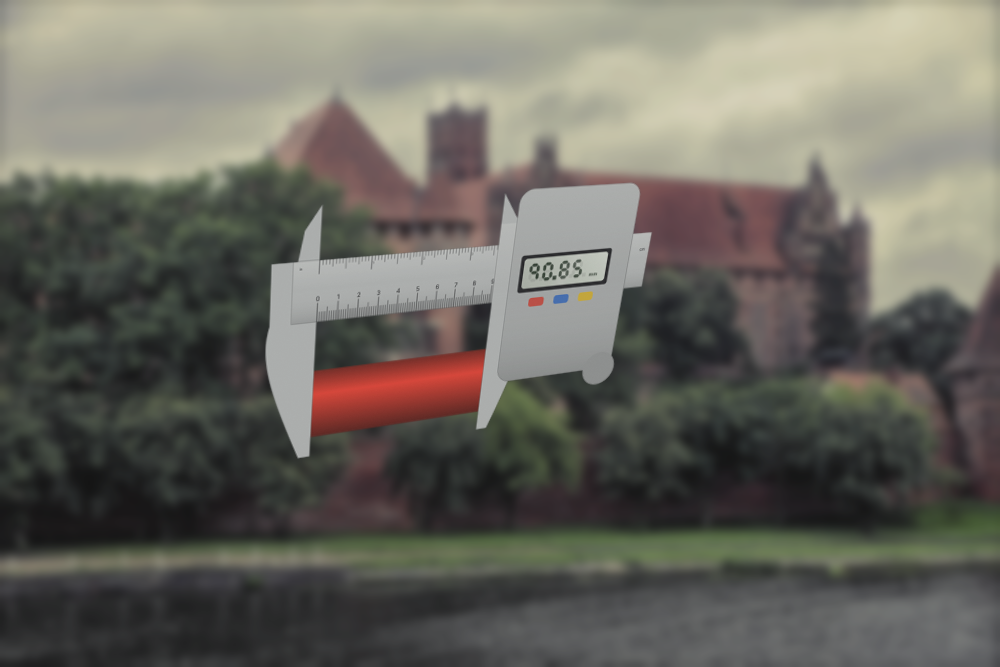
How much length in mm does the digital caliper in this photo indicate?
90.85 mm
